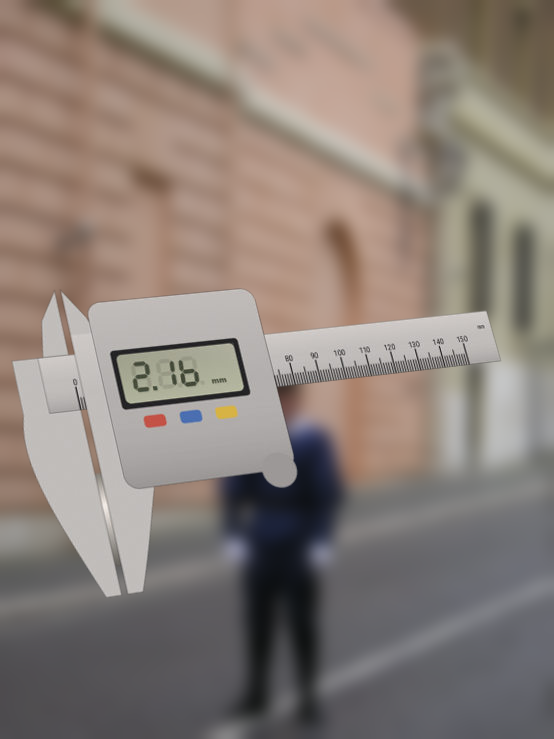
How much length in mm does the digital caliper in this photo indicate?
2.16 mm
